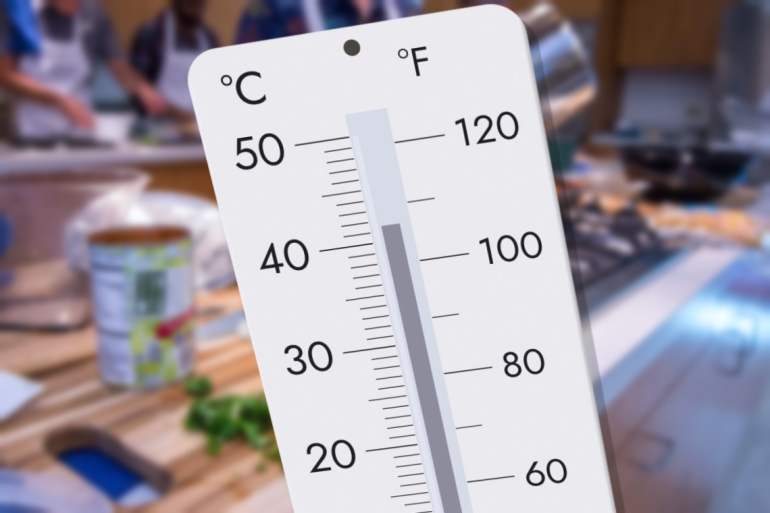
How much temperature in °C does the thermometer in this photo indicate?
41.5 °C
